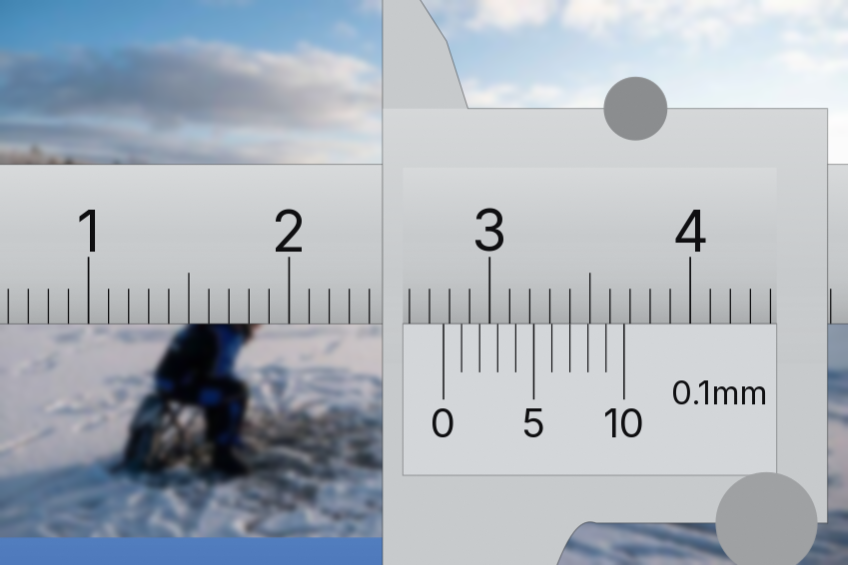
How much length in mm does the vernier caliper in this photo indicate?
27.7 mm
